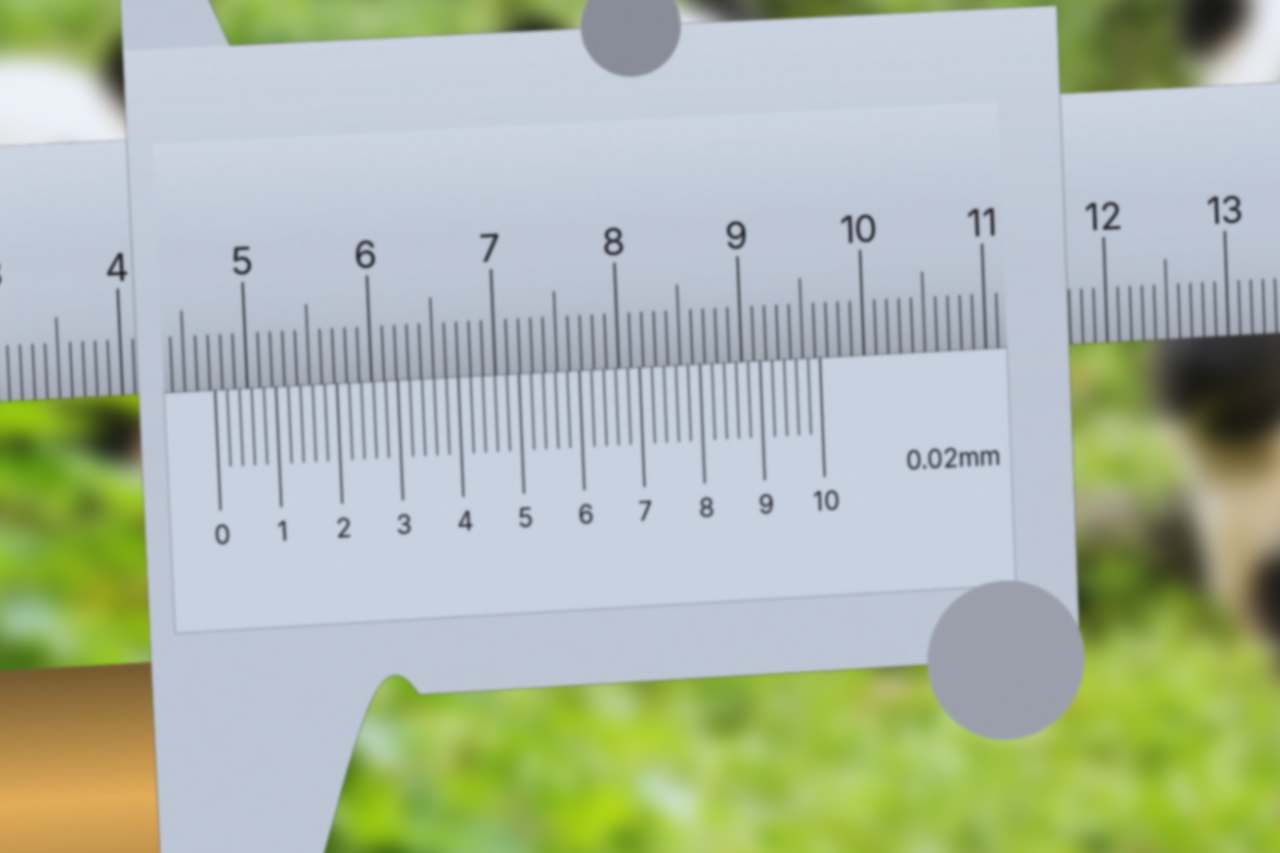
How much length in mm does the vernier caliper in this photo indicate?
47.4 mm
